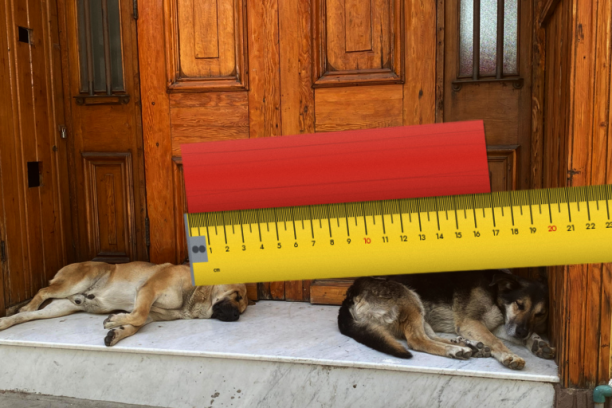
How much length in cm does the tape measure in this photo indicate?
17 cm
